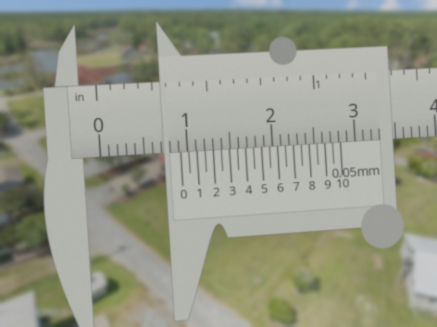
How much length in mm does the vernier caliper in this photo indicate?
9.2 mm
